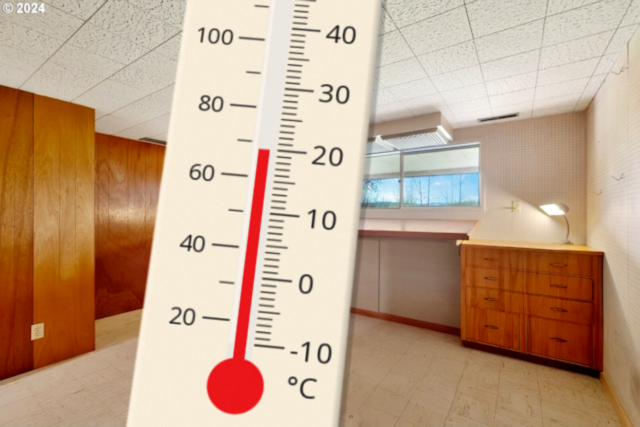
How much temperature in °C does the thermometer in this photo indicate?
20 °C
